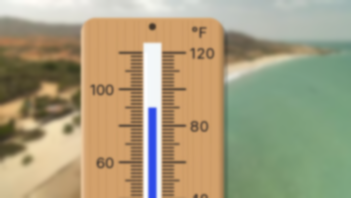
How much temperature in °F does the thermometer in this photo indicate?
90 °F
